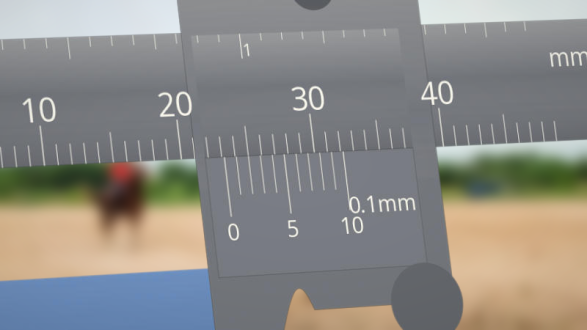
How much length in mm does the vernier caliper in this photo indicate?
23.2 mm
